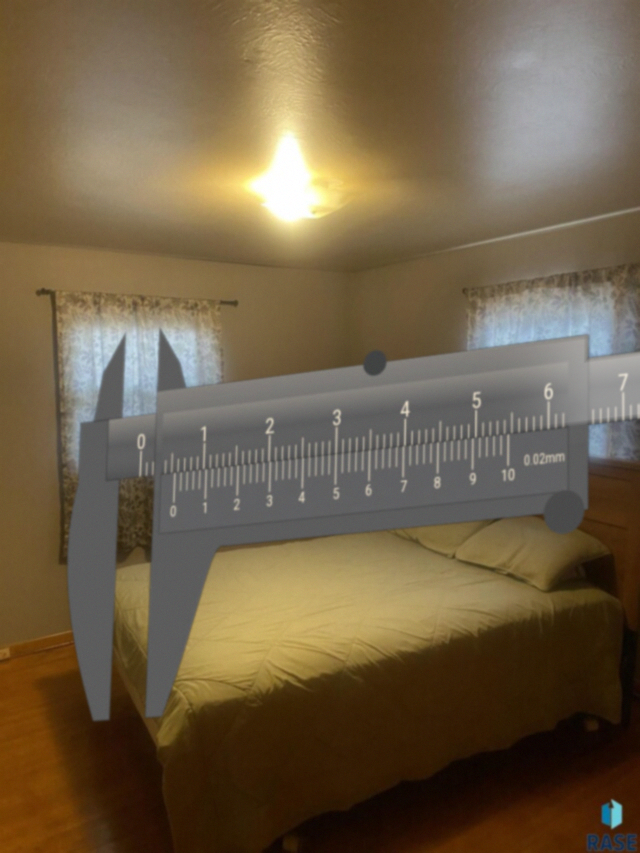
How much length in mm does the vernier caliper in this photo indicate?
5.5 mm
